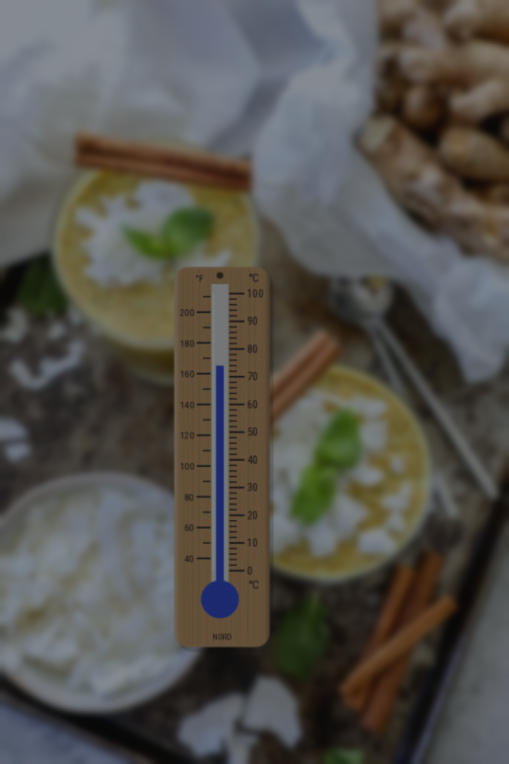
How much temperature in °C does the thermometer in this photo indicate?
74 °C
